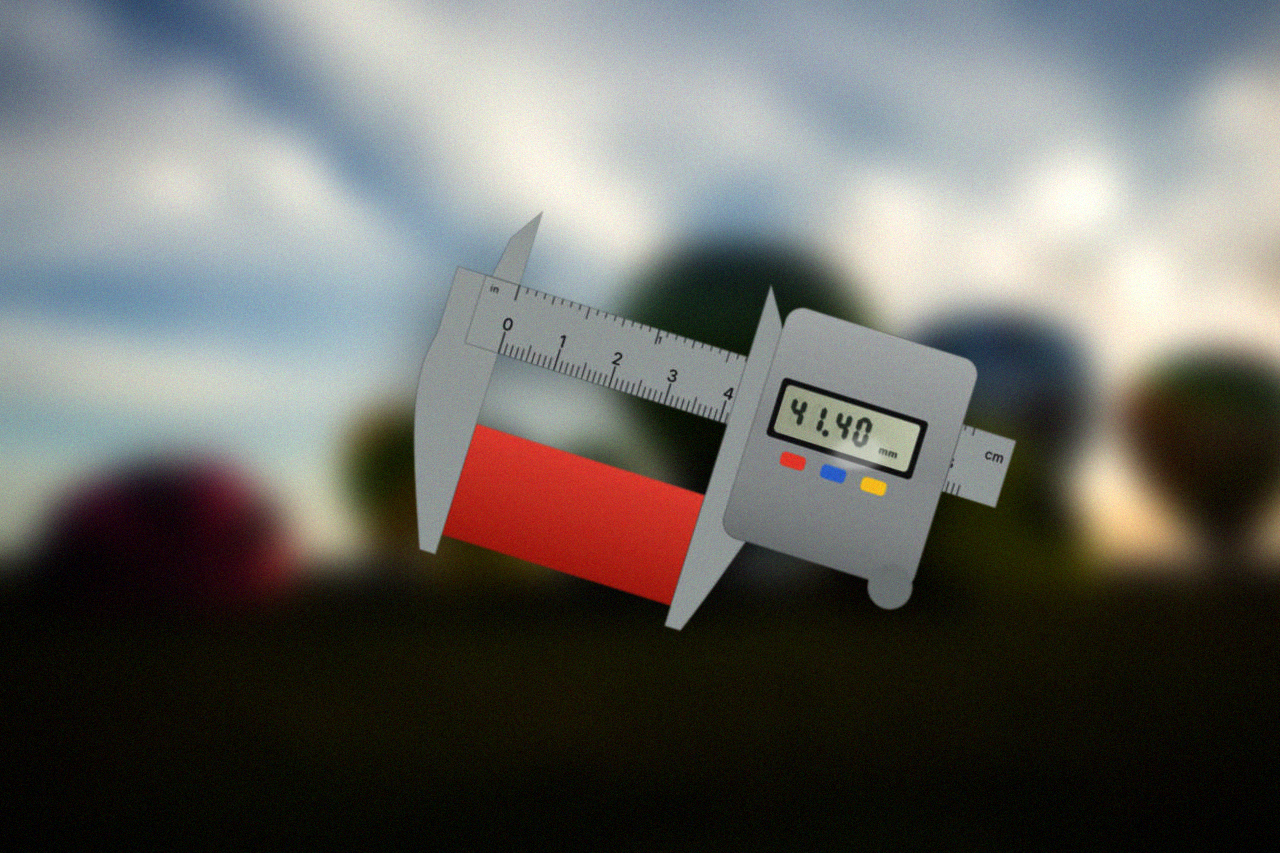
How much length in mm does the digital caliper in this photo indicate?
41.40 mm
